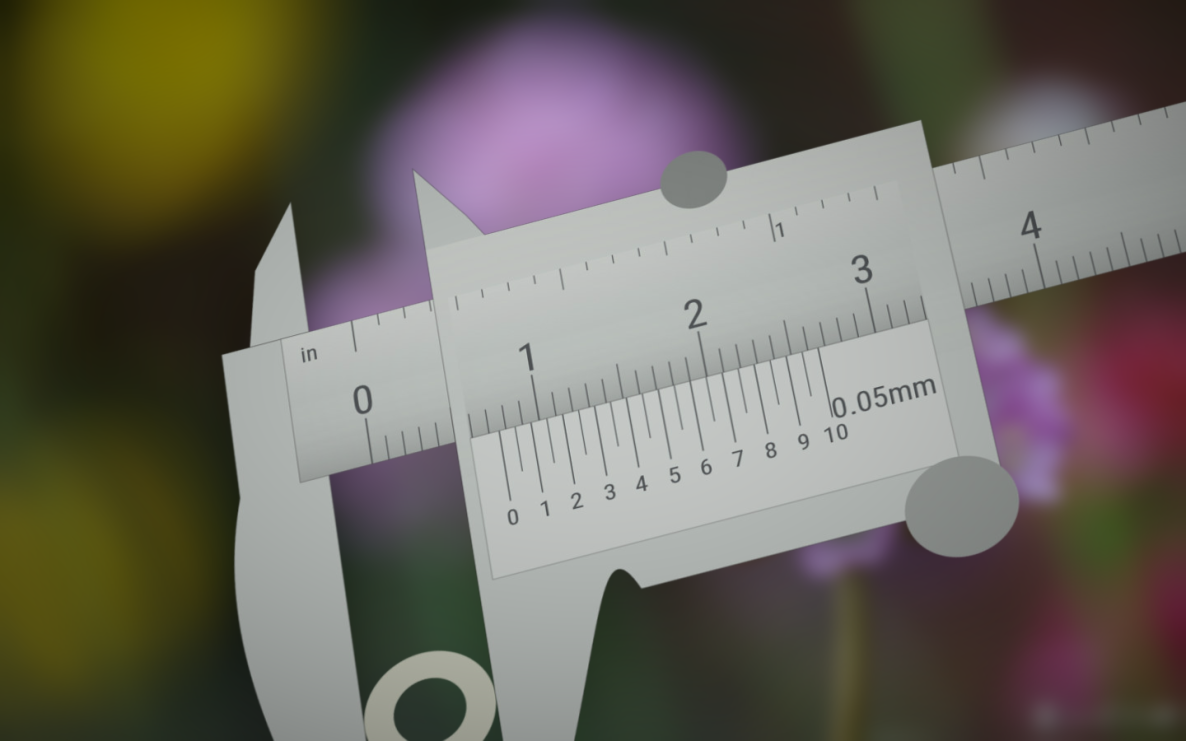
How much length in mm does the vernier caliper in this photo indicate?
7.6 mm
